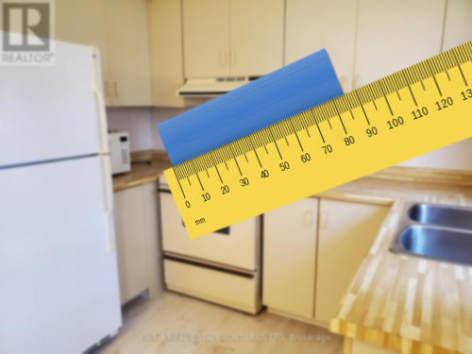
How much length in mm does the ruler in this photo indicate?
85 mm
